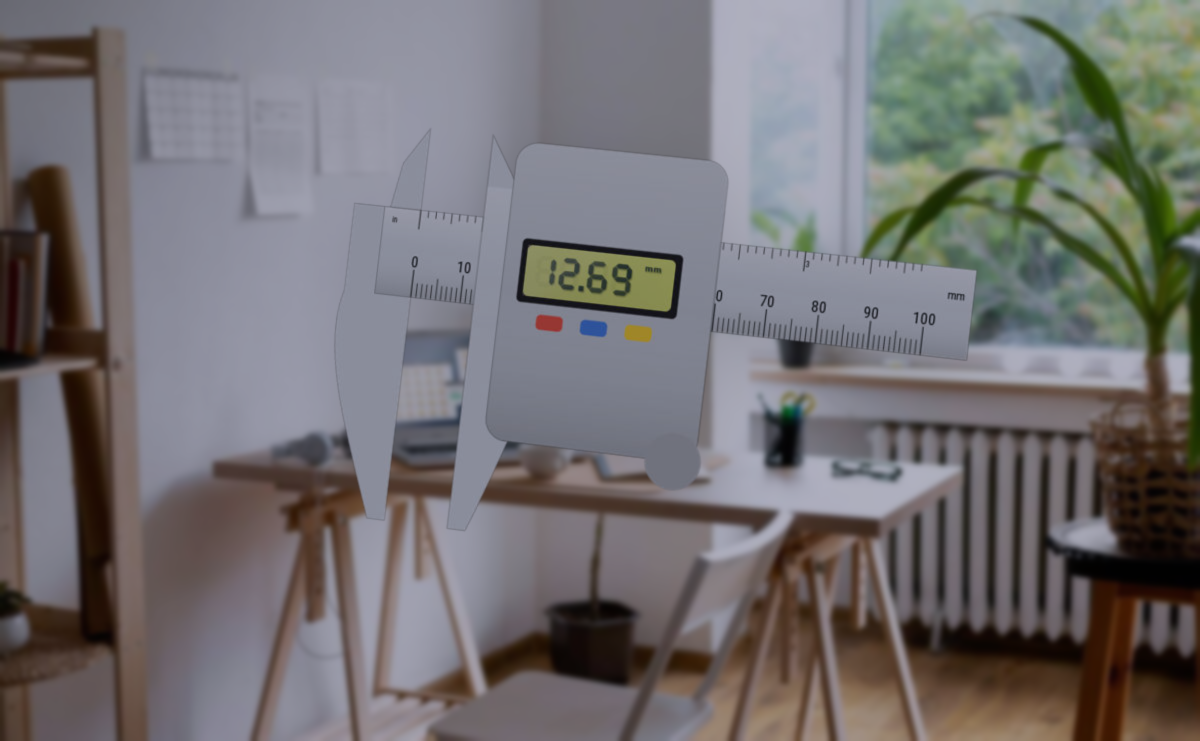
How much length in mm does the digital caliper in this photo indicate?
12.69 mm
